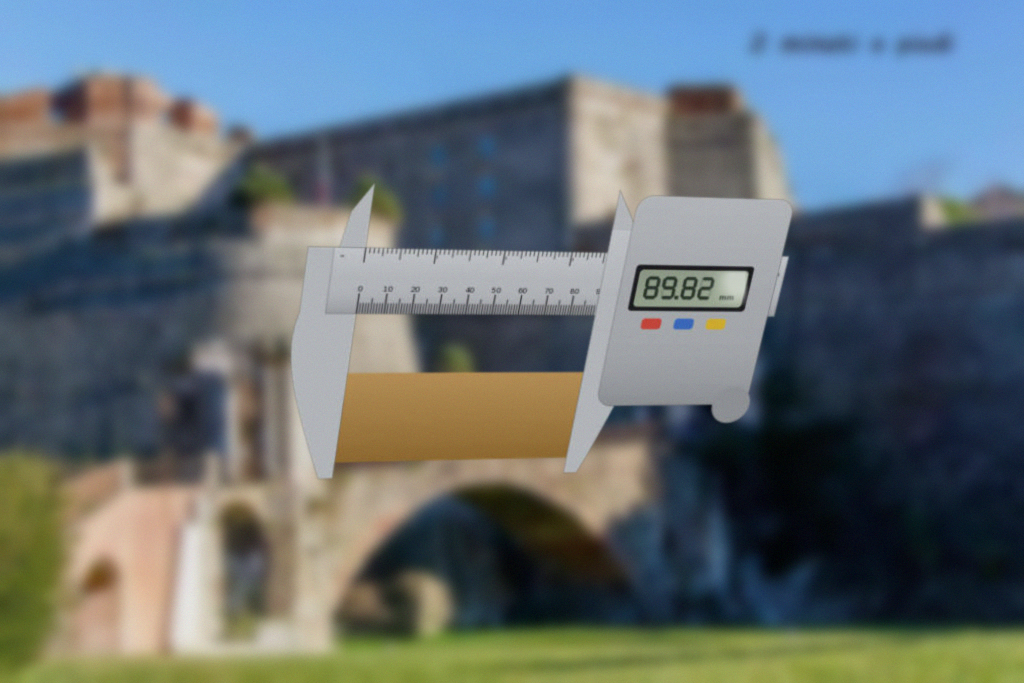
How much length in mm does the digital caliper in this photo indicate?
89.82 mm
